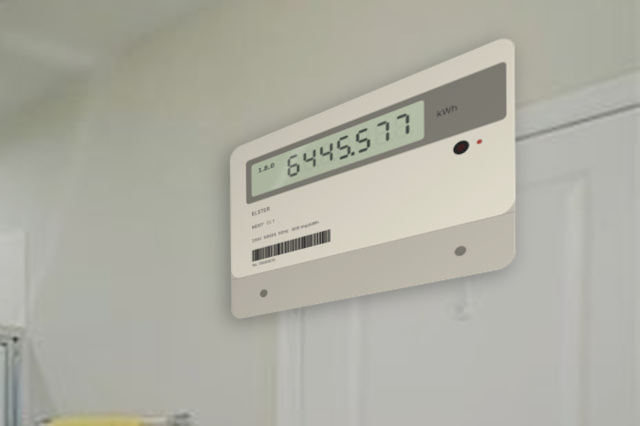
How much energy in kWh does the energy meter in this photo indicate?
6445.577 kWh
